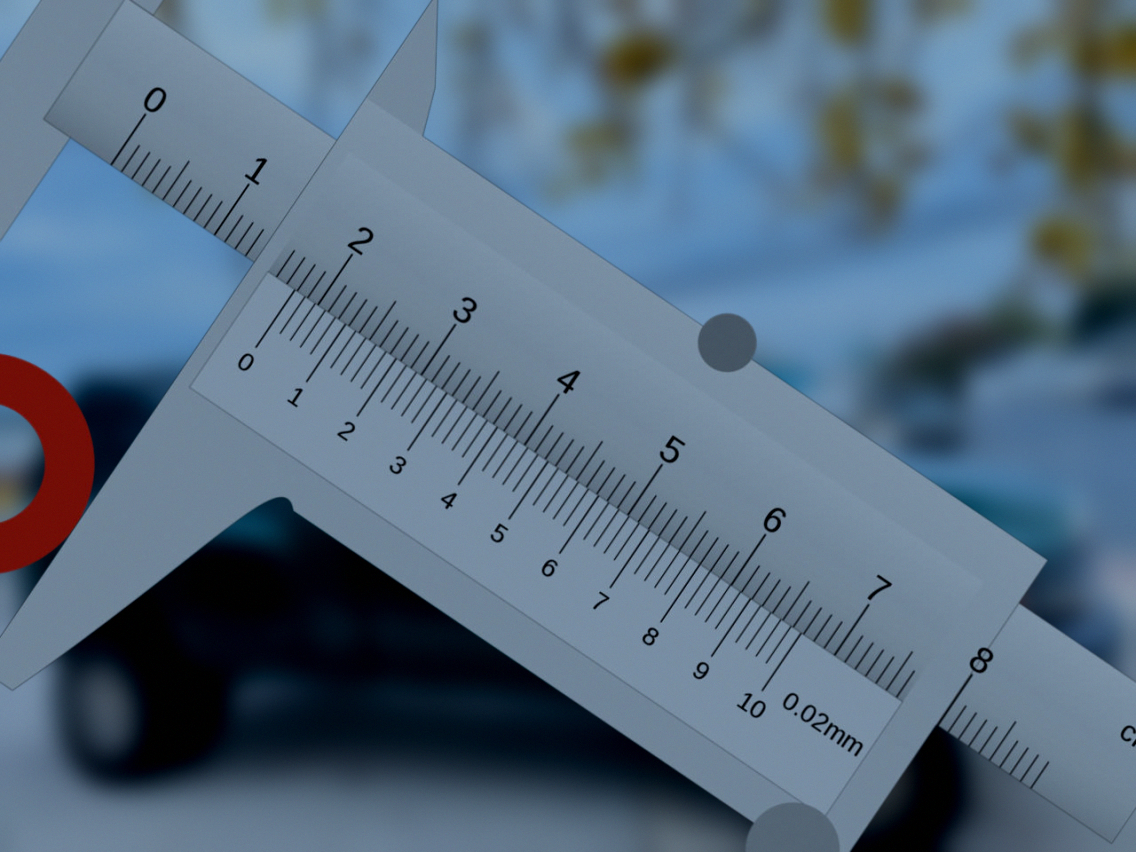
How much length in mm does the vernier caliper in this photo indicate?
17.8 mm
